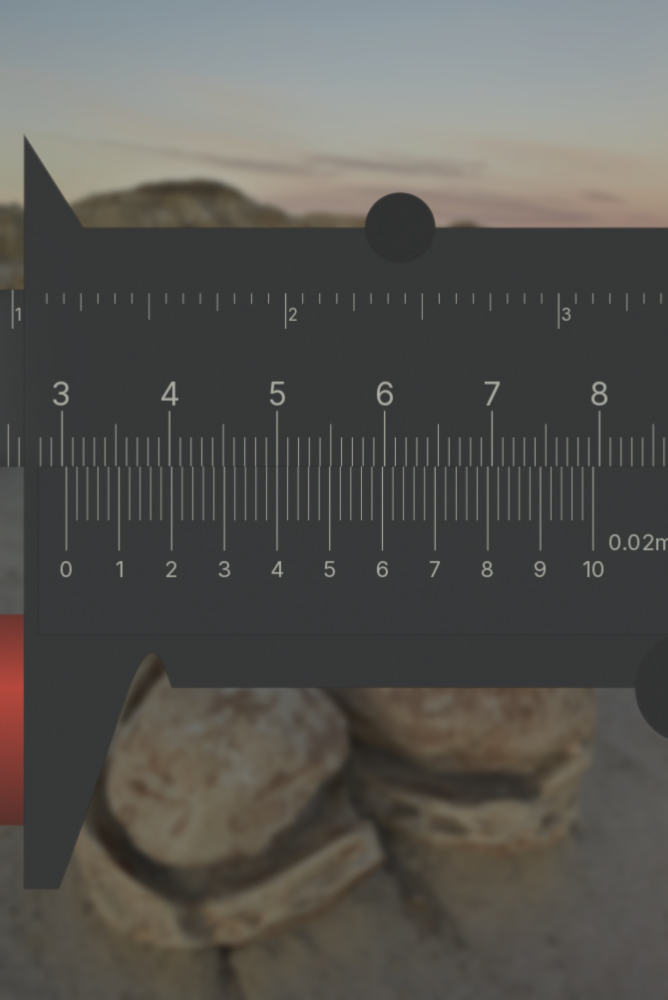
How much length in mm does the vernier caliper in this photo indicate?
30.4 mm
